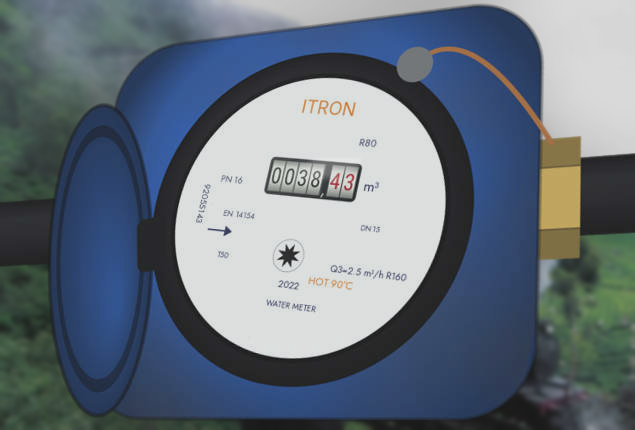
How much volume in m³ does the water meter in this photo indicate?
38.43 m³
